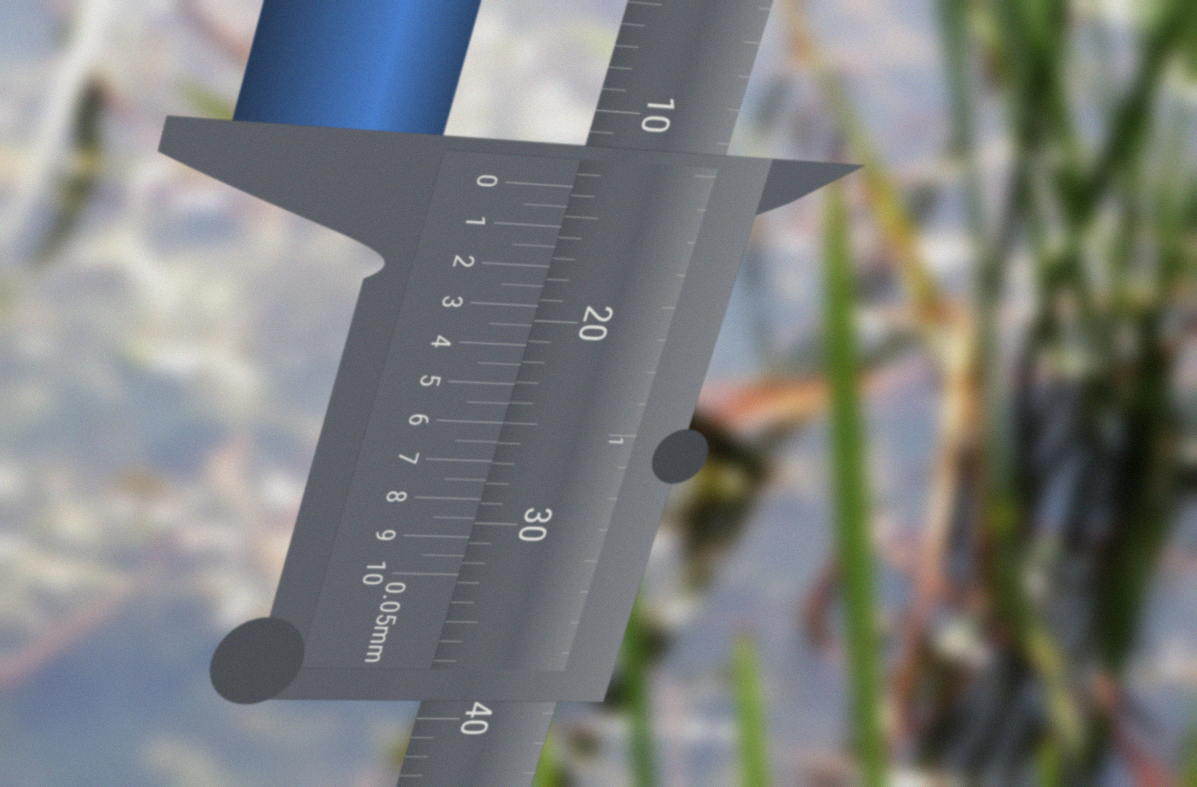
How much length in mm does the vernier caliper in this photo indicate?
13.6 mm
